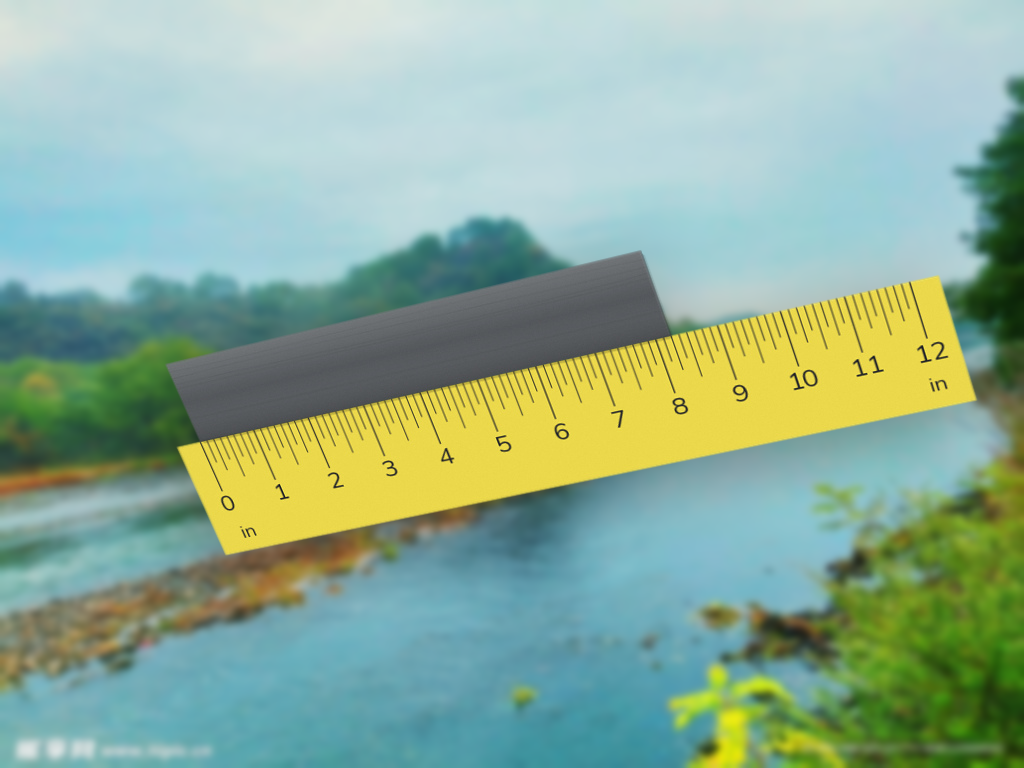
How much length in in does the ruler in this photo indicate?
8.25 in
